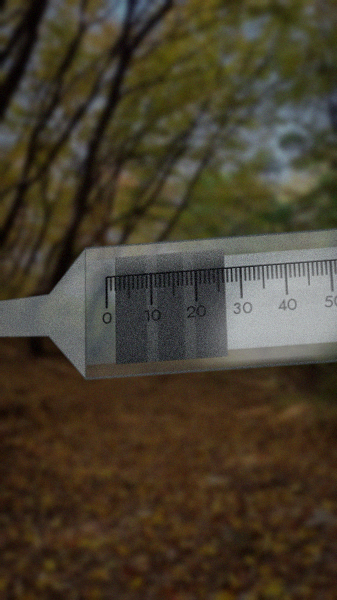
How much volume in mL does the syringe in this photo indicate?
2 mL
